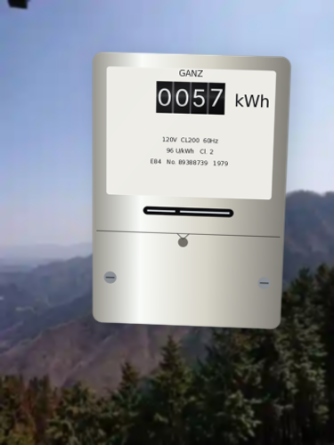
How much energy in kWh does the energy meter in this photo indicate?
57 kWh
